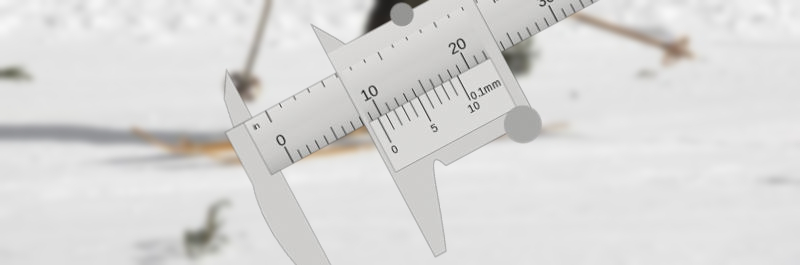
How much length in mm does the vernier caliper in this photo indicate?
9.6 mm
